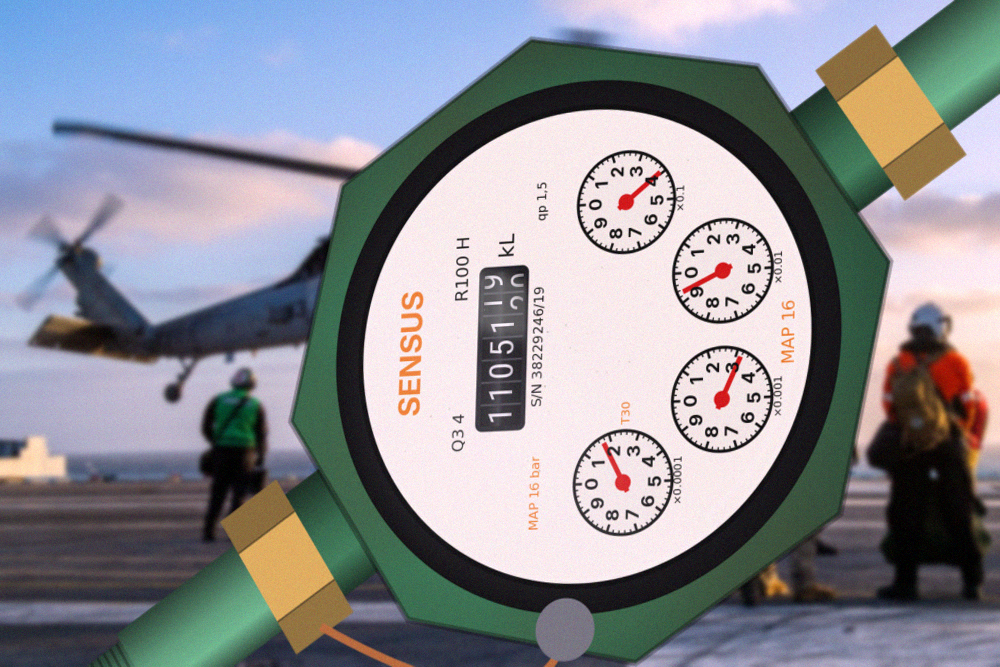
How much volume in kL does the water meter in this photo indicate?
1105119.3931 kL
